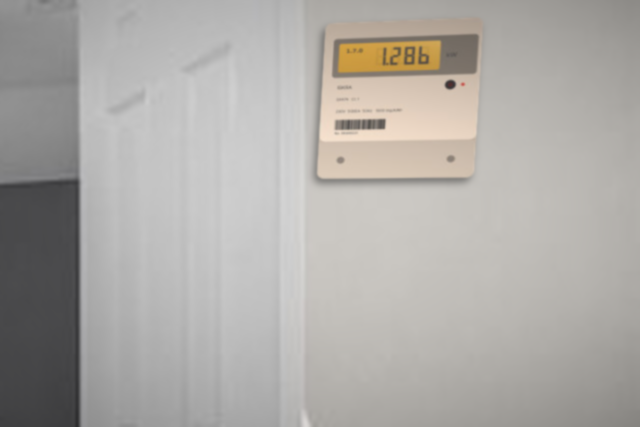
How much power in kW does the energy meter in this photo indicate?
1.286 kW
